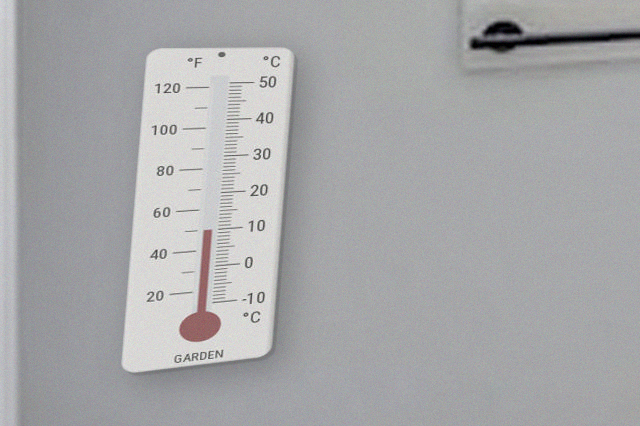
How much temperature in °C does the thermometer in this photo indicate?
10 °C
